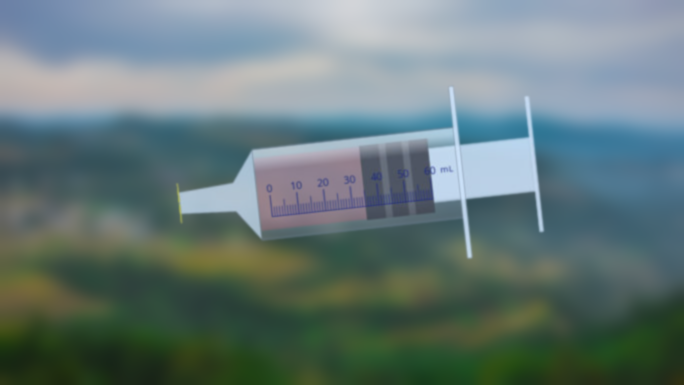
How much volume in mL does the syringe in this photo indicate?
35 mL
